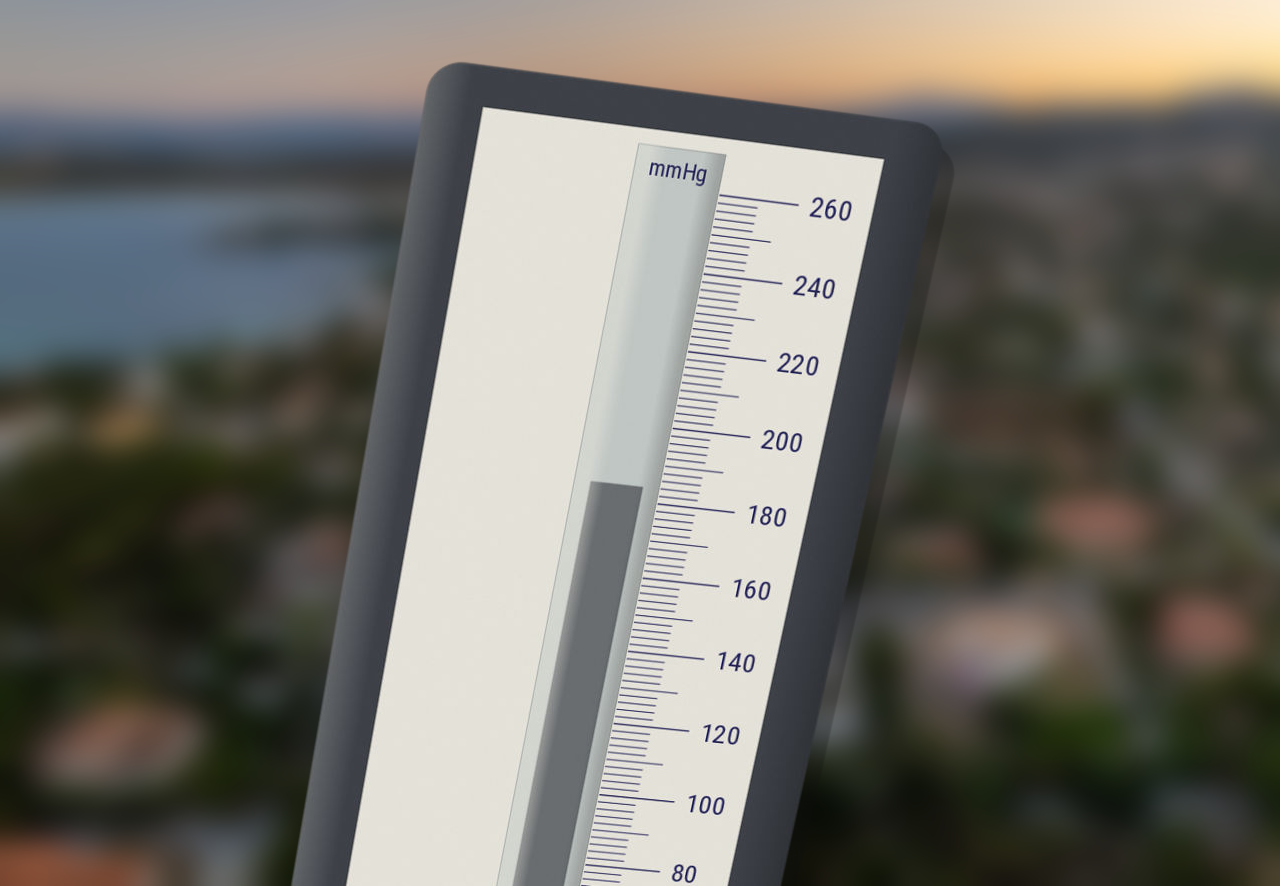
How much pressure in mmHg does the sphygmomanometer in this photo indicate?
184 mmHg
